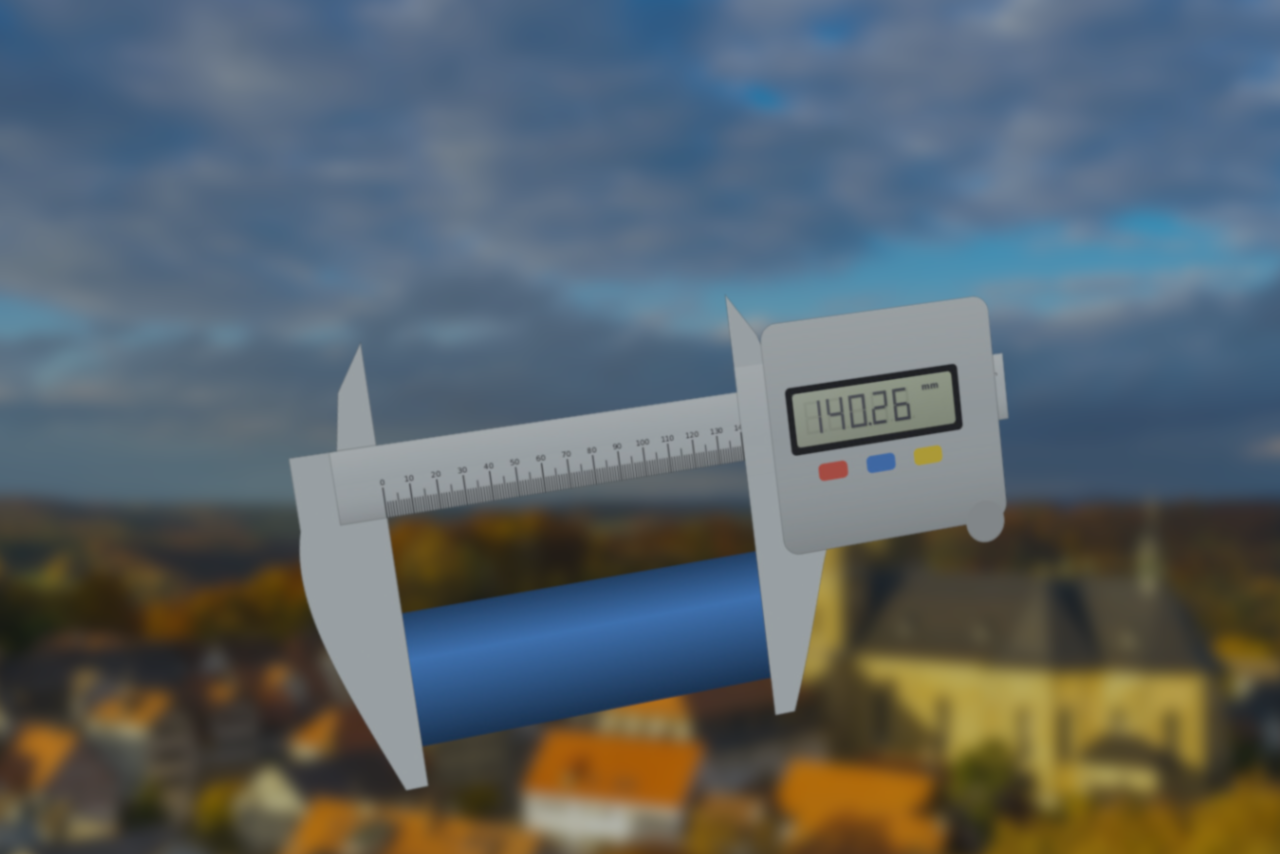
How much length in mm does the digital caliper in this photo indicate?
140.26 mm
